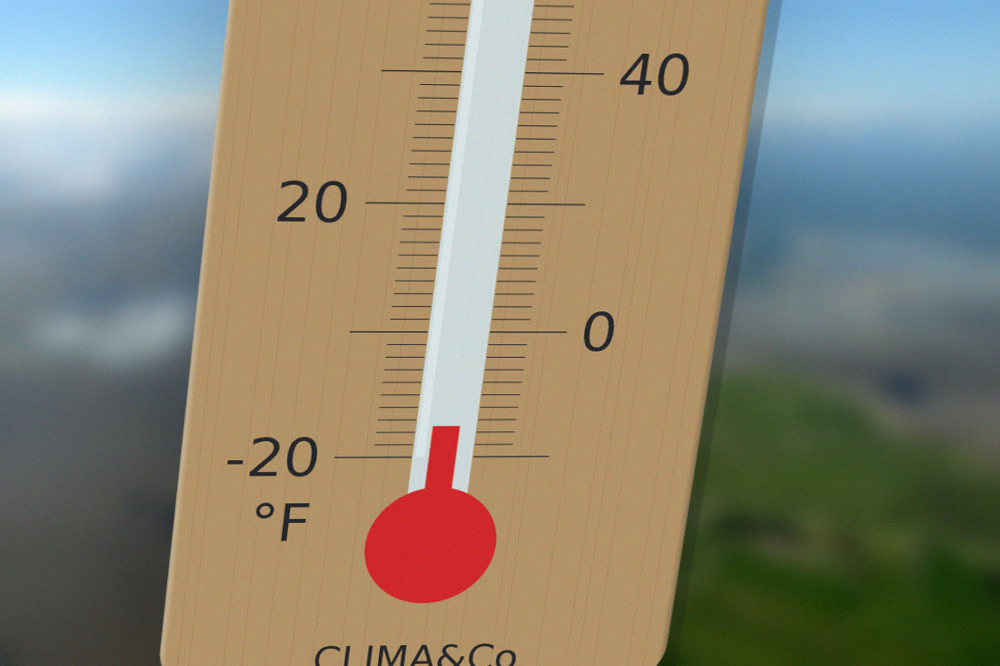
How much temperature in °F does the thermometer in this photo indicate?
-15 °F
